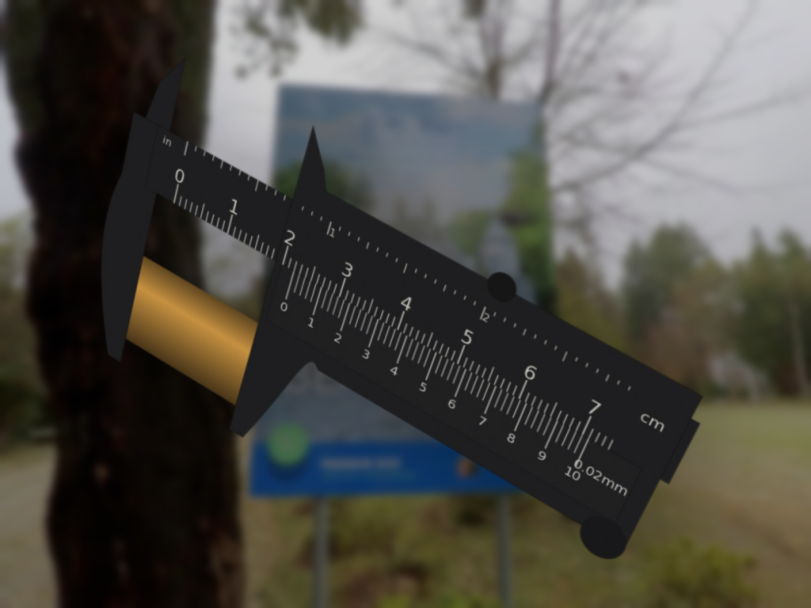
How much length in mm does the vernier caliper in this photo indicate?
22.0 mm
